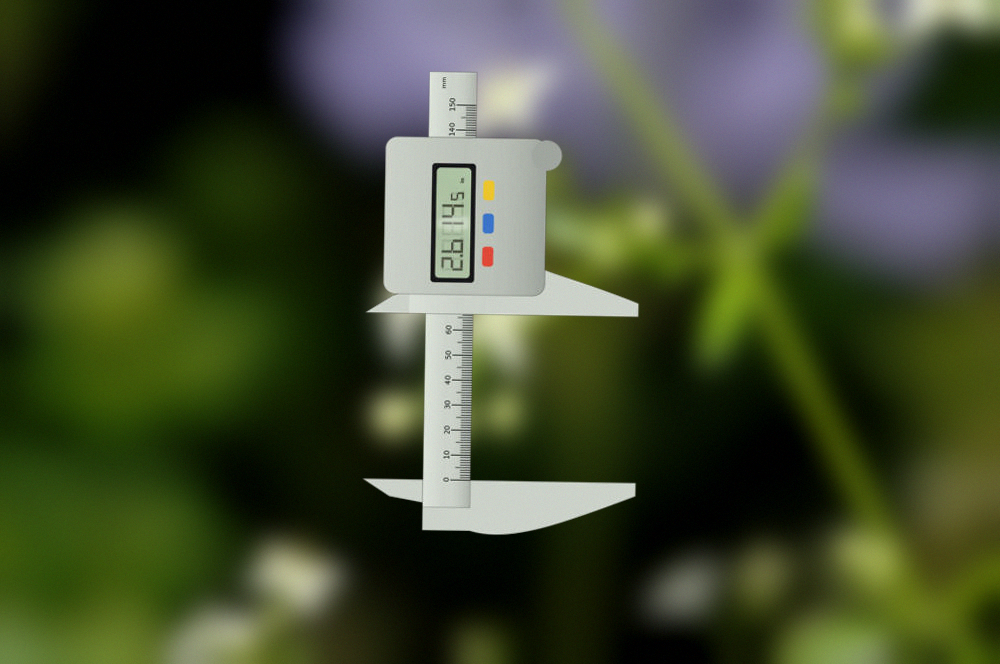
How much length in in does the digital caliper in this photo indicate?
2.6145 in
